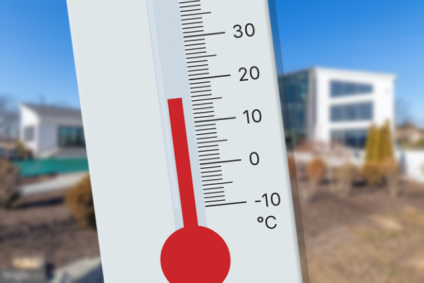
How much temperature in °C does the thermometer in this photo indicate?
16 °C
